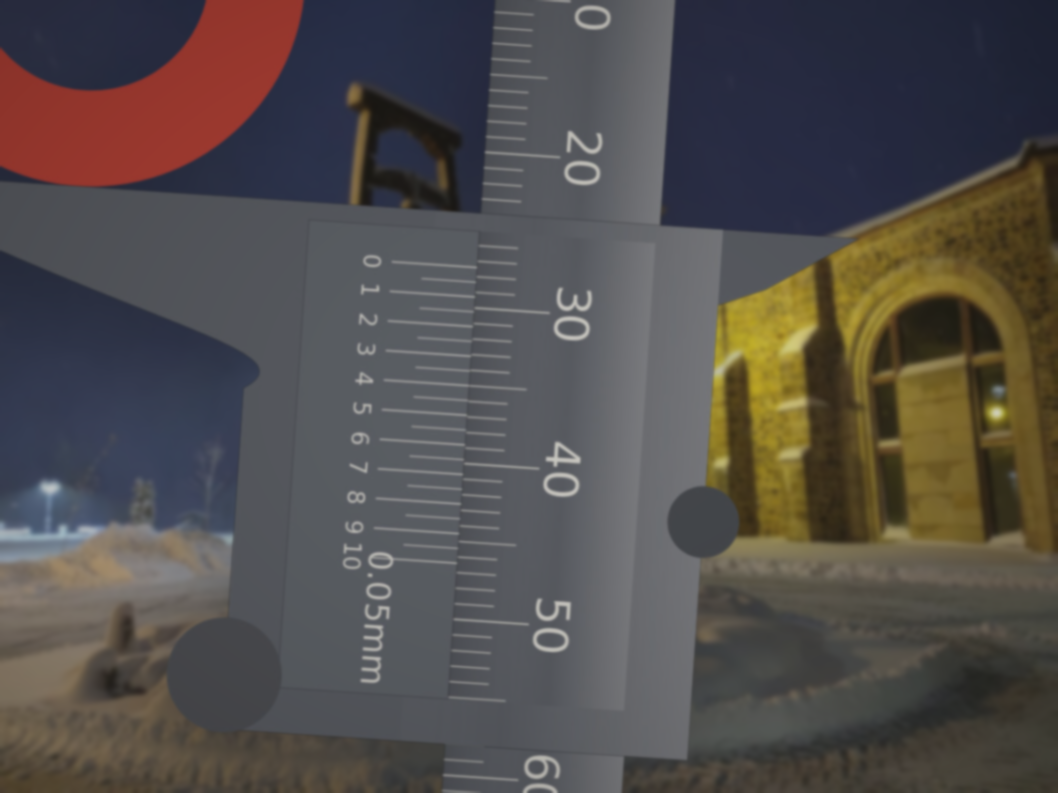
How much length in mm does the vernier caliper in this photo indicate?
27.4 mm
